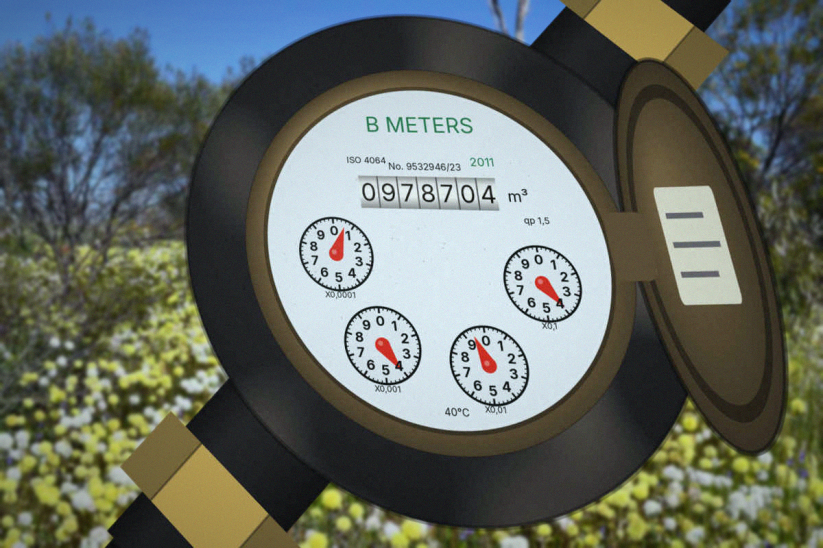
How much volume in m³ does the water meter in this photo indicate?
978704.3940 m³
